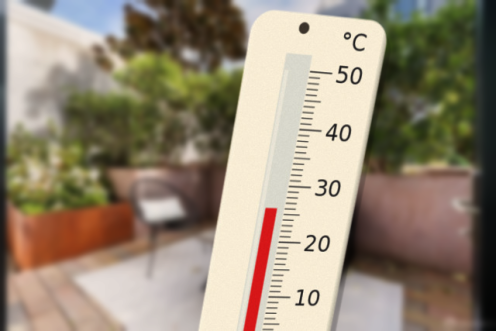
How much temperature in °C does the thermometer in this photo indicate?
26 °C
